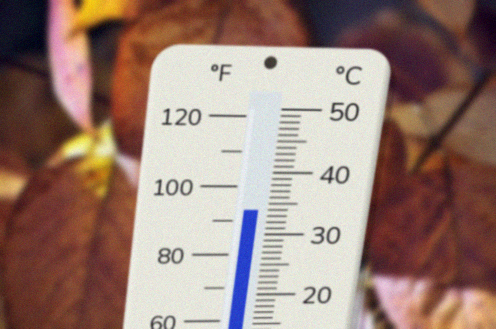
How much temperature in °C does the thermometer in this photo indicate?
34 °C
